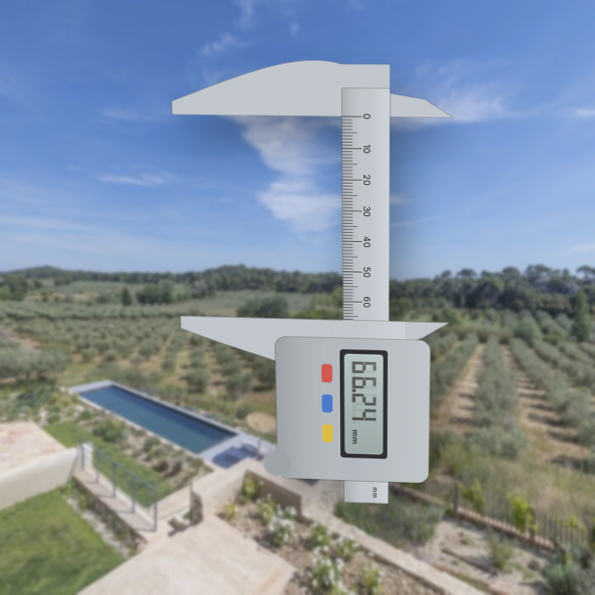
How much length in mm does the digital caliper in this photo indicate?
66.24 mm
